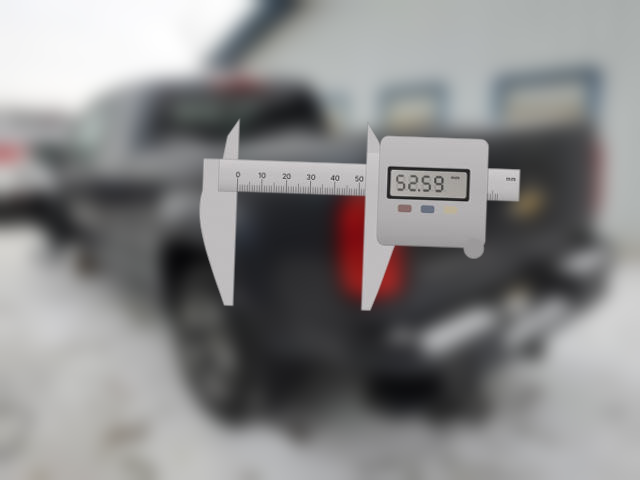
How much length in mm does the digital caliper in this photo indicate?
52.59 mm
